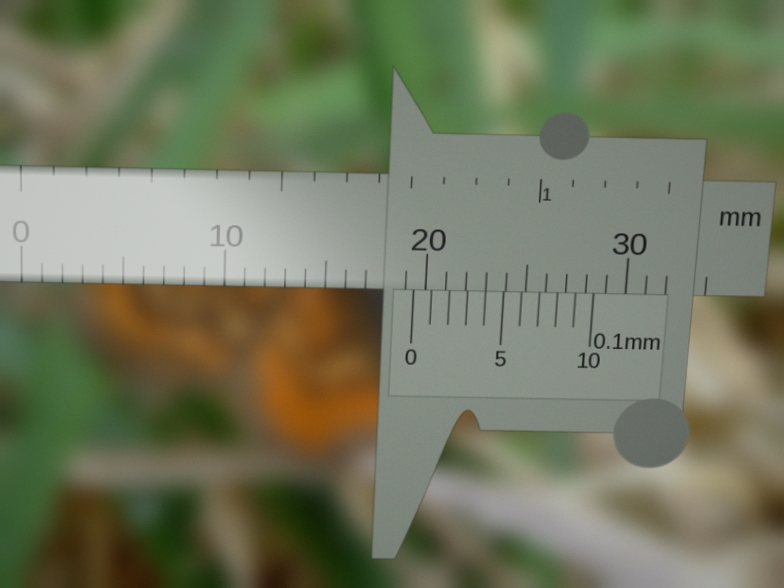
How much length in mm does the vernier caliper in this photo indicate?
19.4 mm
